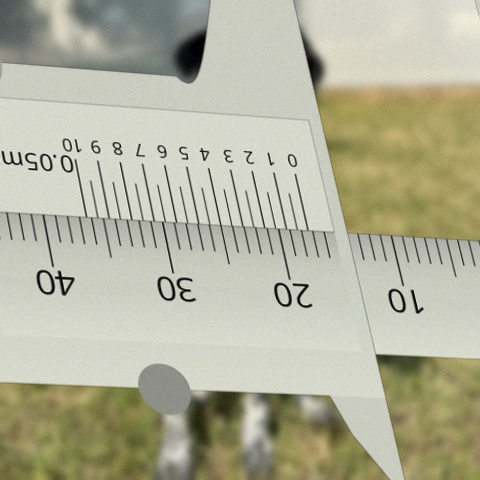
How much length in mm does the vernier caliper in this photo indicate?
17.4 mm
